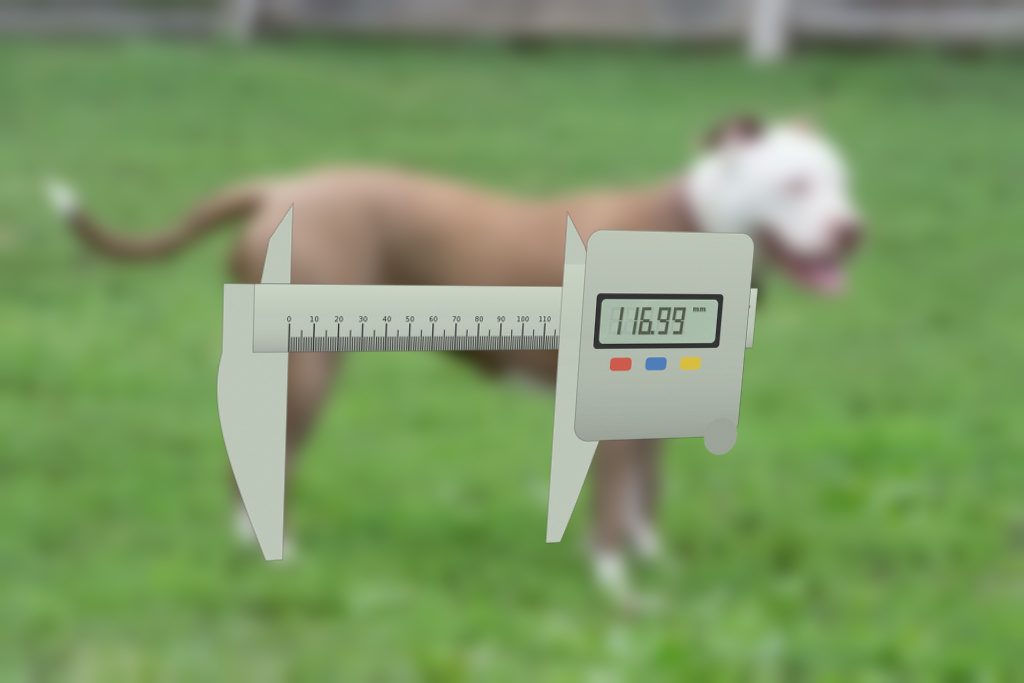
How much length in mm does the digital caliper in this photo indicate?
116.99 mm
